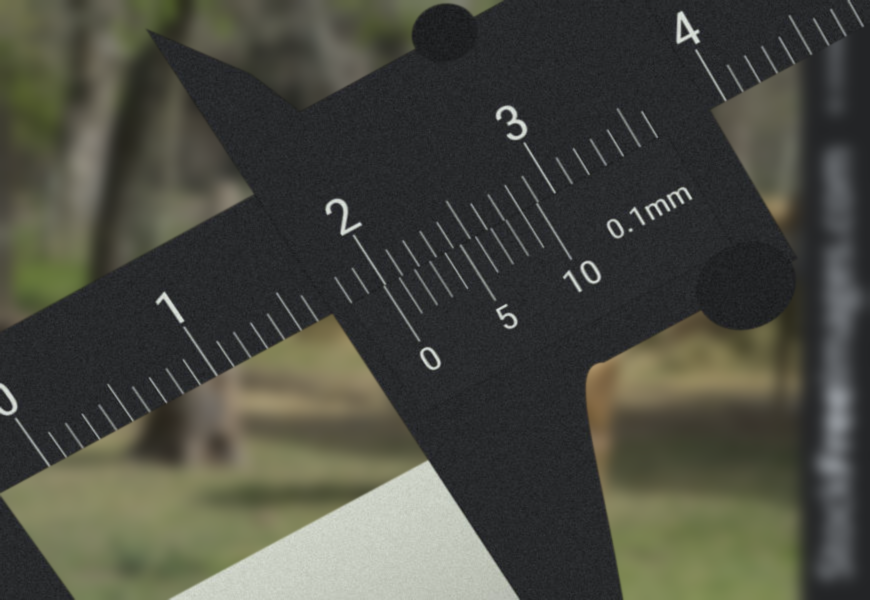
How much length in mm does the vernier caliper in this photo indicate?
19.9 mm
